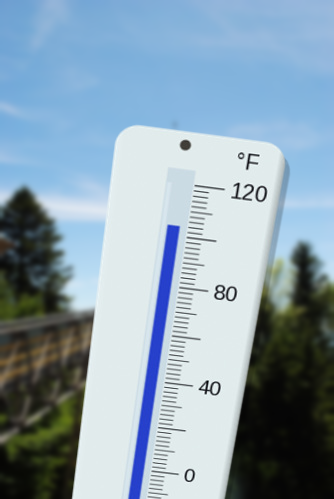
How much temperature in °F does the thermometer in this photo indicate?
104 °F
